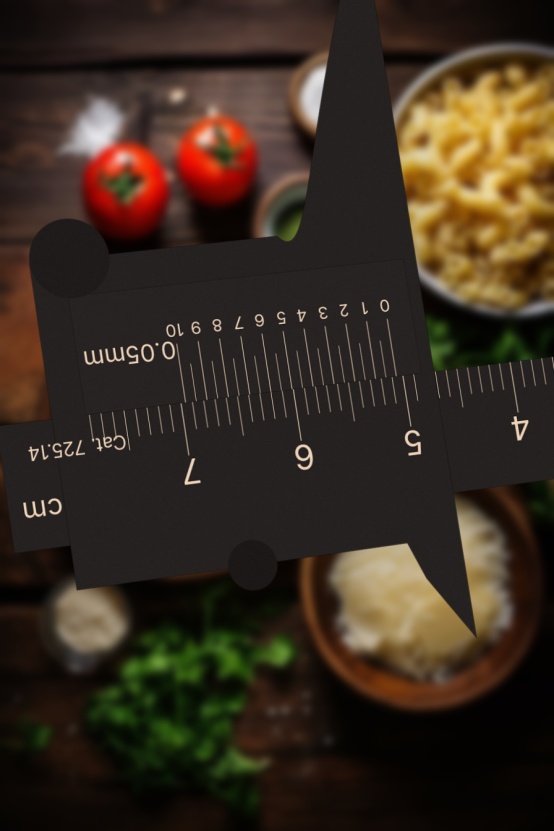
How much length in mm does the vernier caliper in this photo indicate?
50.6 mm
